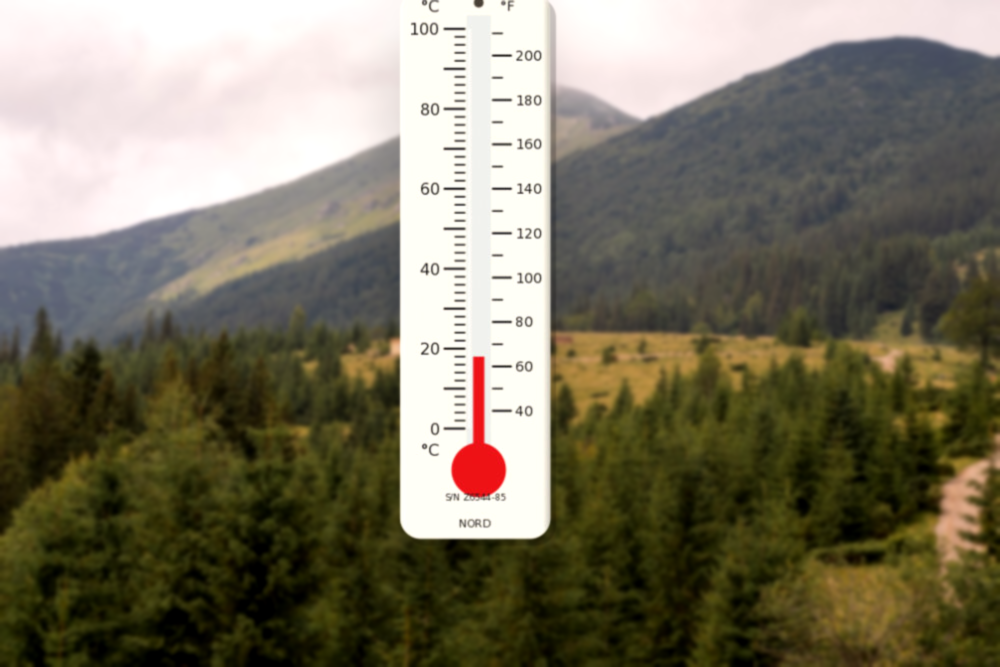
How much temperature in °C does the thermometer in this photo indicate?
18 °C
